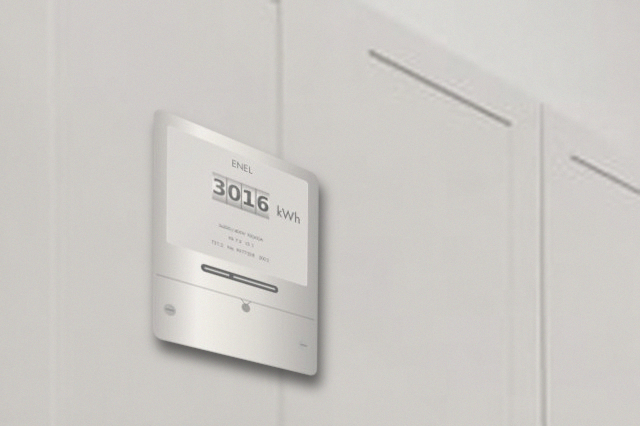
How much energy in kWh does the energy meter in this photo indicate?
3016 kWh
